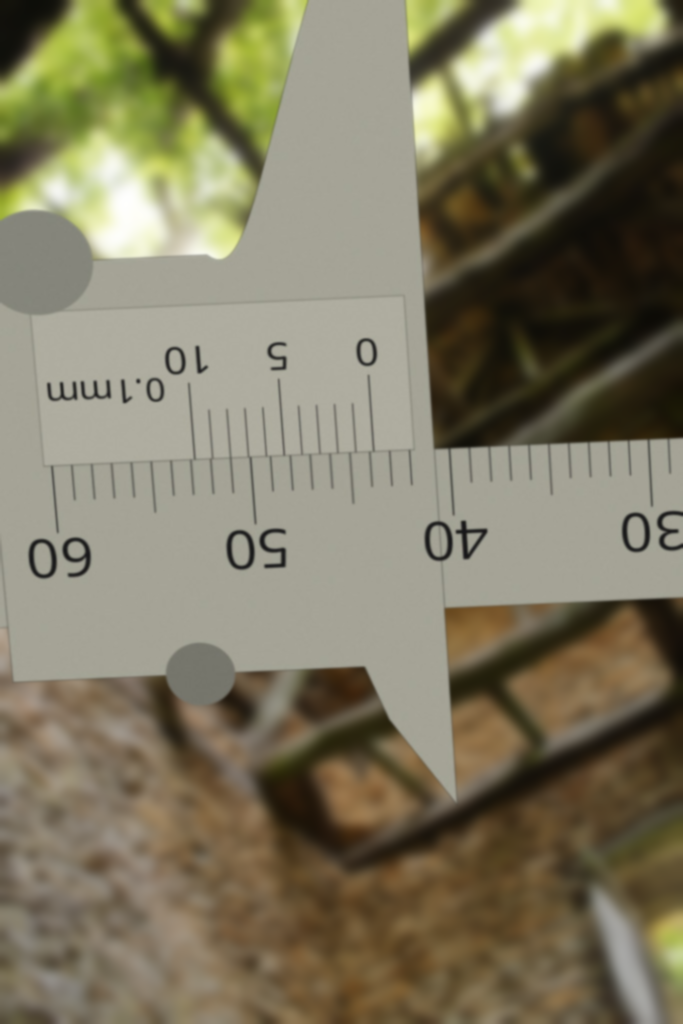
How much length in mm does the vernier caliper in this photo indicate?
43.8 mm
